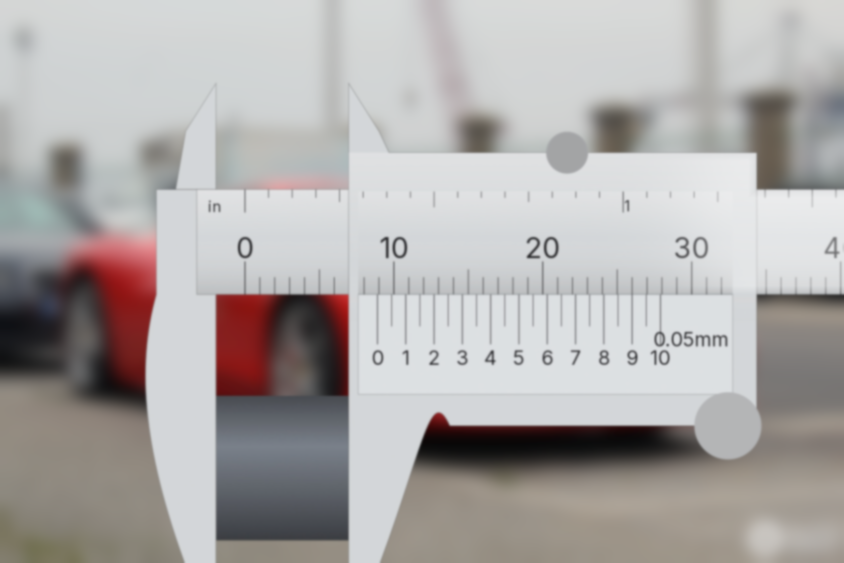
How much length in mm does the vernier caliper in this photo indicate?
8.9 mm
